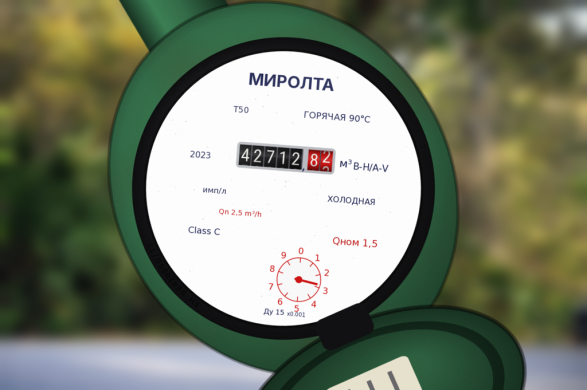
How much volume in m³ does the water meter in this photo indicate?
42712.822 m³
